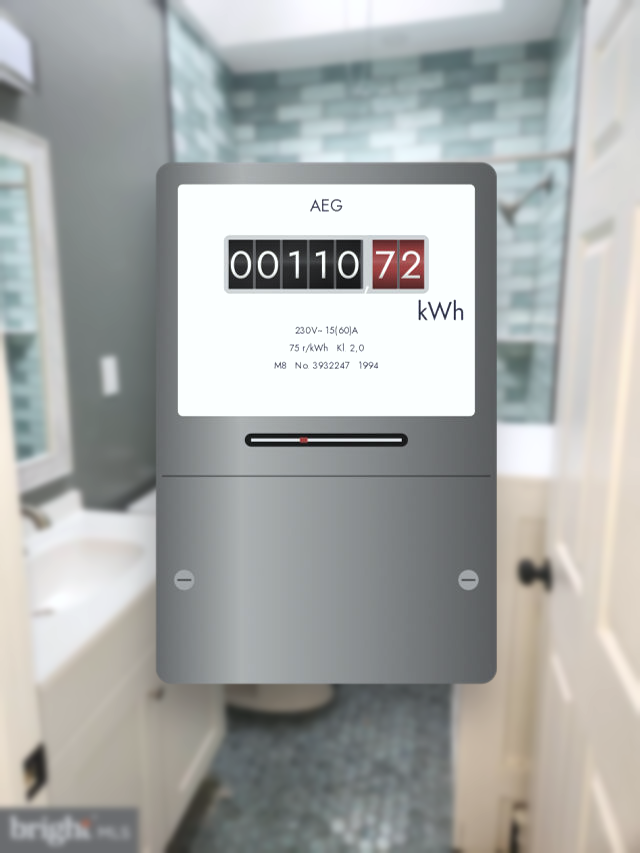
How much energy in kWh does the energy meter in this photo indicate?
110.72 kWh
